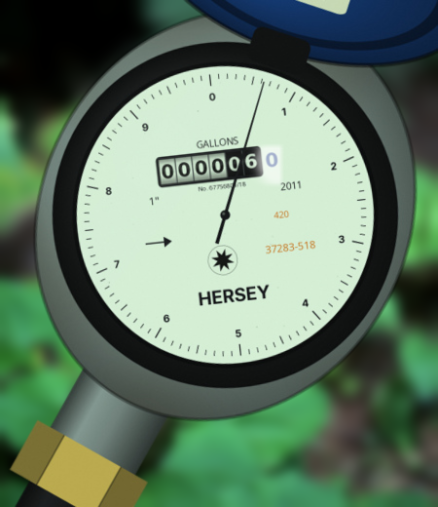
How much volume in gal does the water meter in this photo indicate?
60.6 gal
